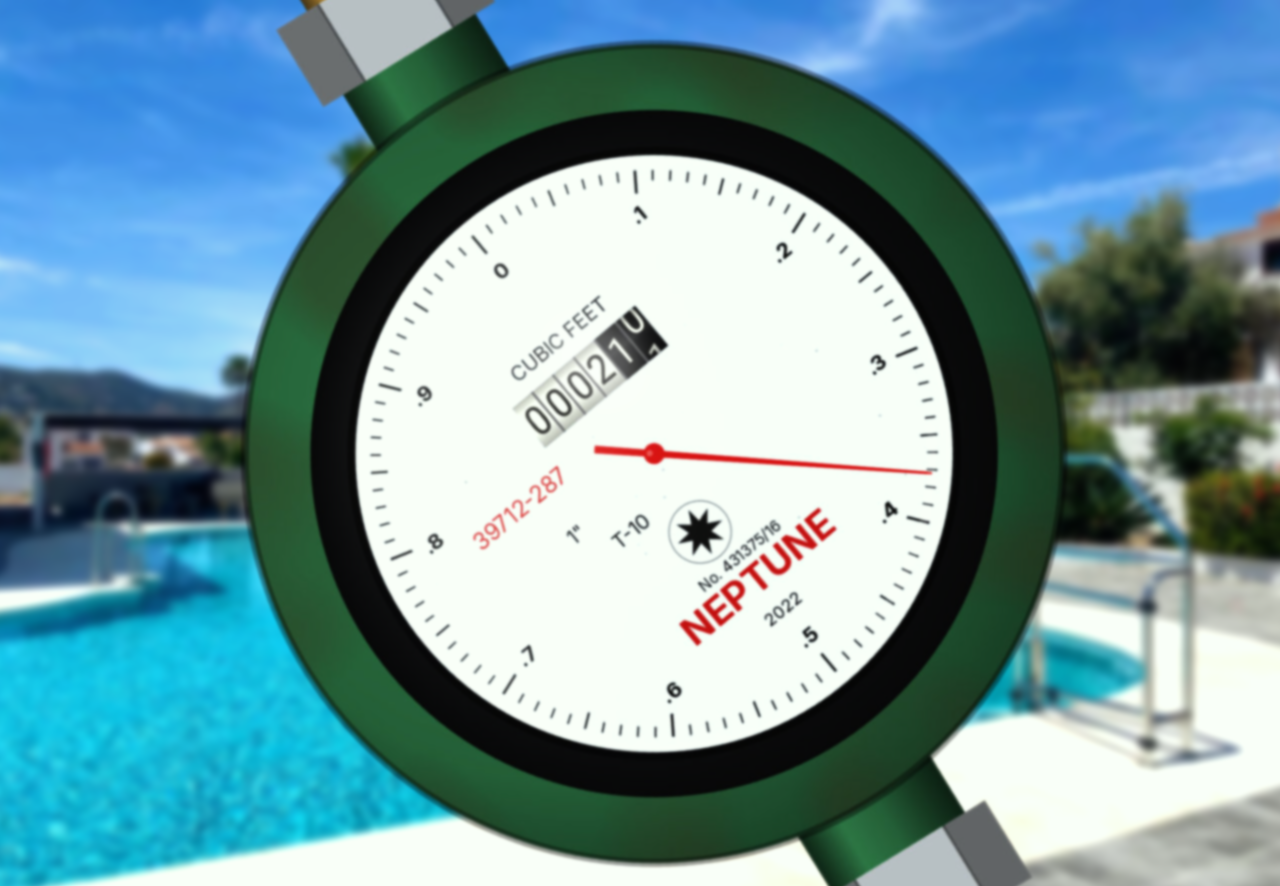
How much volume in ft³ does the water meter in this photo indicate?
210.37 ft³
